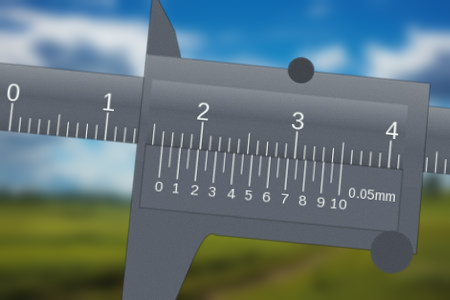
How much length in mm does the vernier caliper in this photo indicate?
16.0 mm
